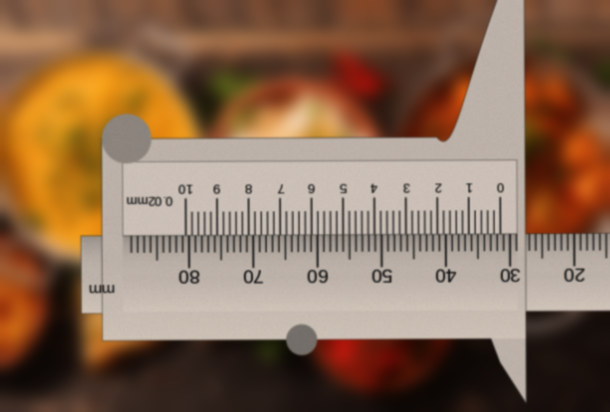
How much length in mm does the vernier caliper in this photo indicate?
31.5 mm
